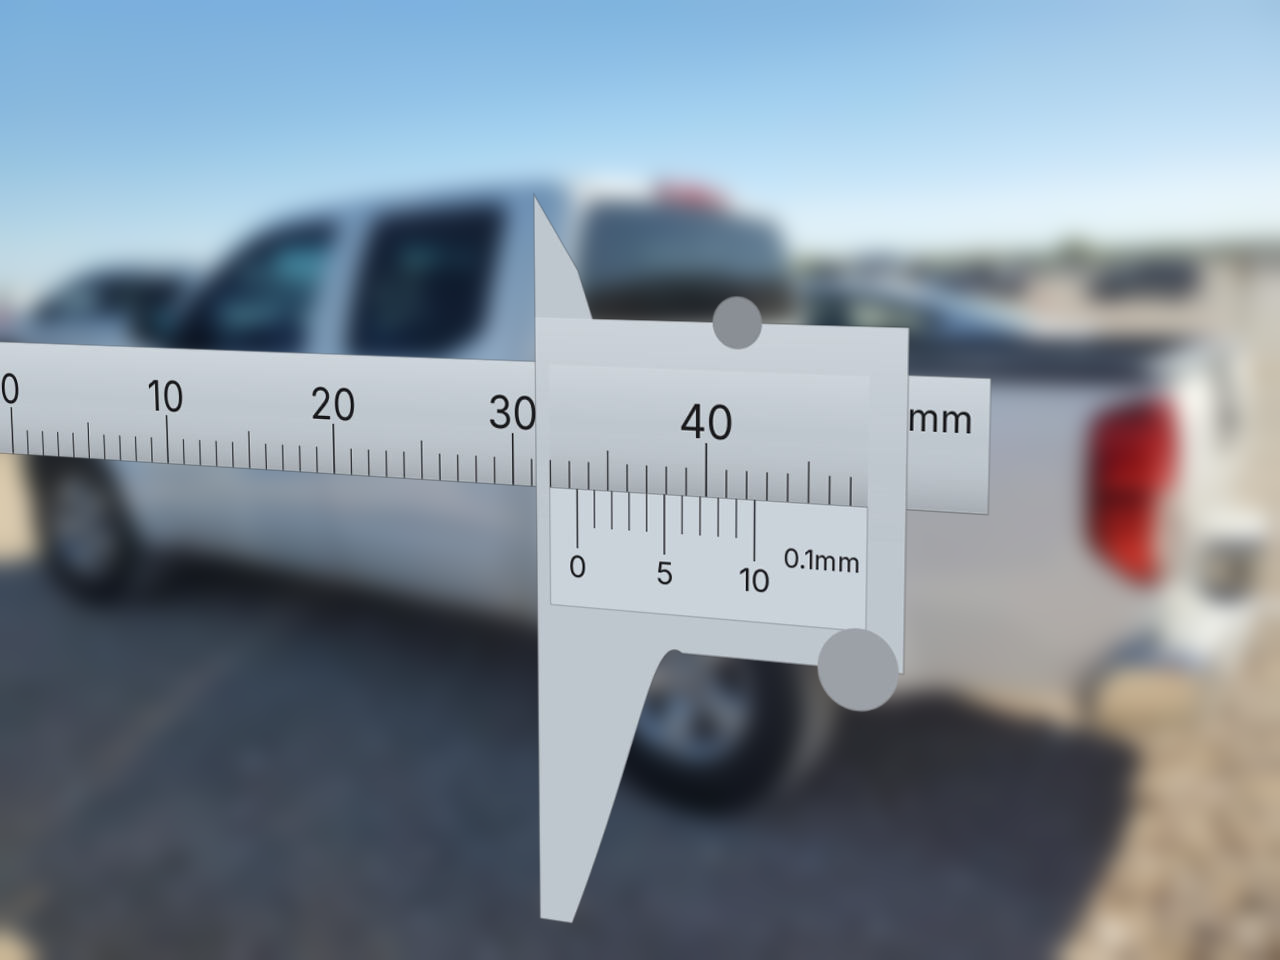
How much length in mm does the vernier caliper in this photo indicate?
33.4 mm
